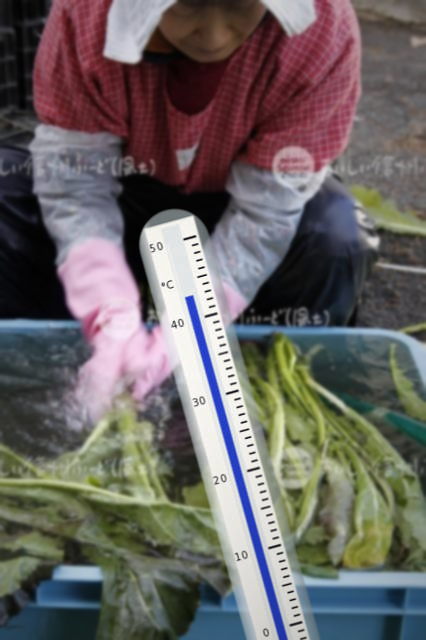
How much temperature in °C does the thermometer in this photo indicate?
43 °C
